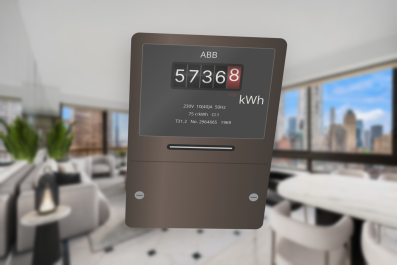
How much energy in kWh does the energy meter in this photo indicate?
5736.8 kWh
